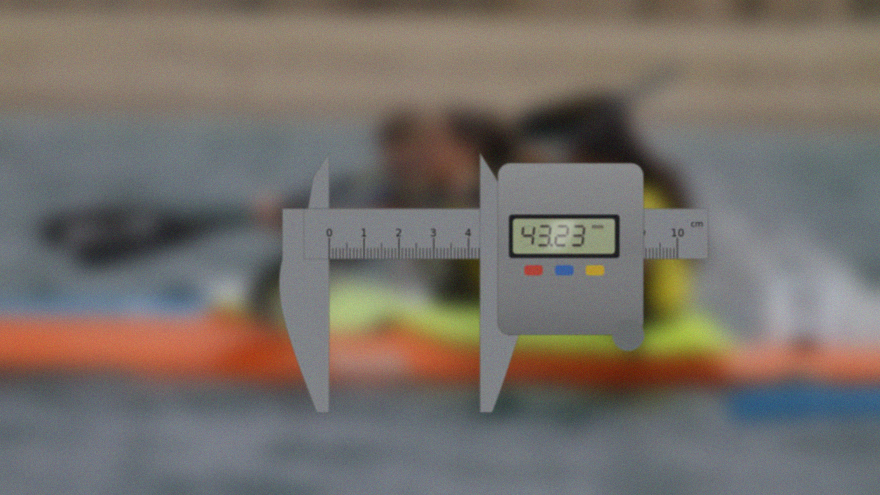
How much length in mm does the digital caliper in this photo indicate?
43.23 mm
